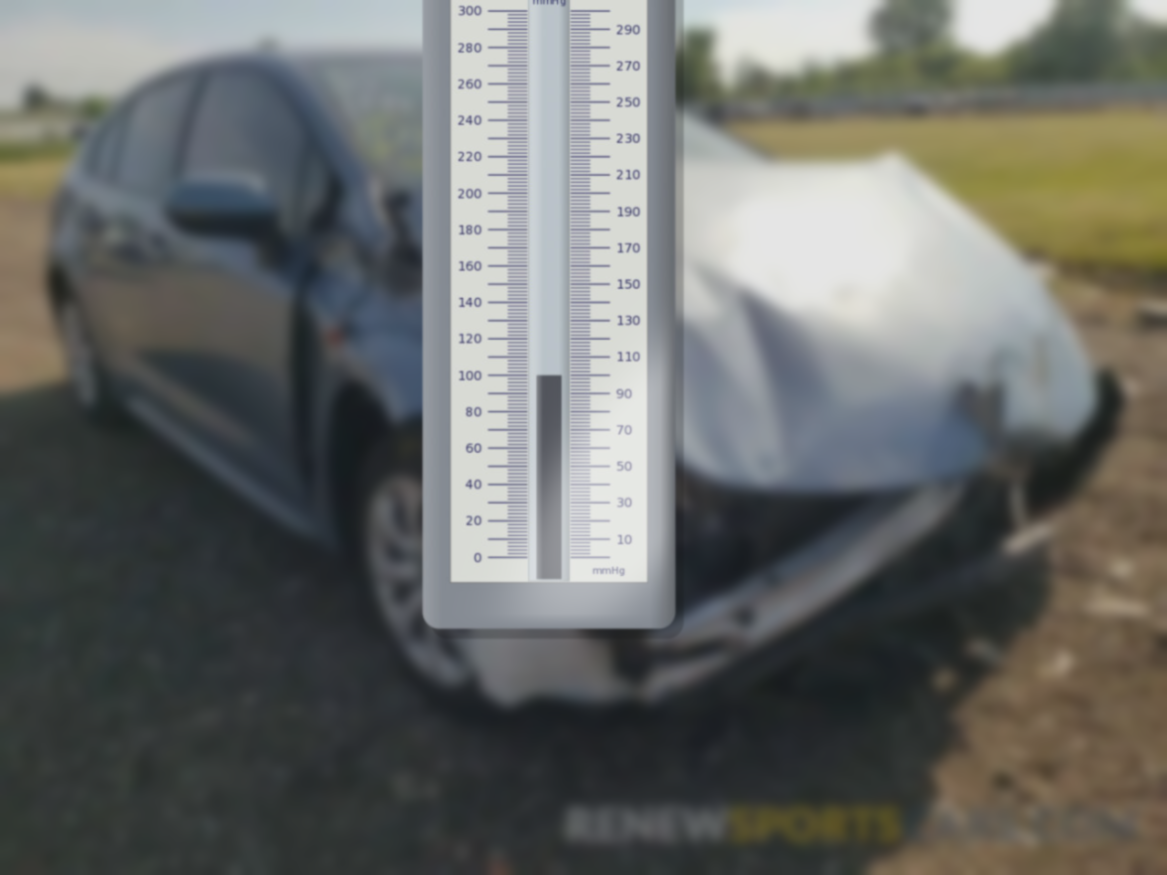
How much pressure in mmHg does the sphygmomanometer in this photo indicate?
100 mmHg
